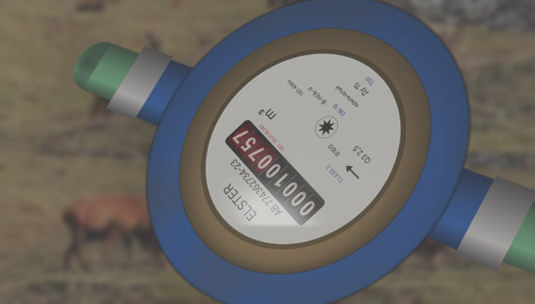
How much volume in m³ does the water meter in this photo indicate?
10.0757 m³
